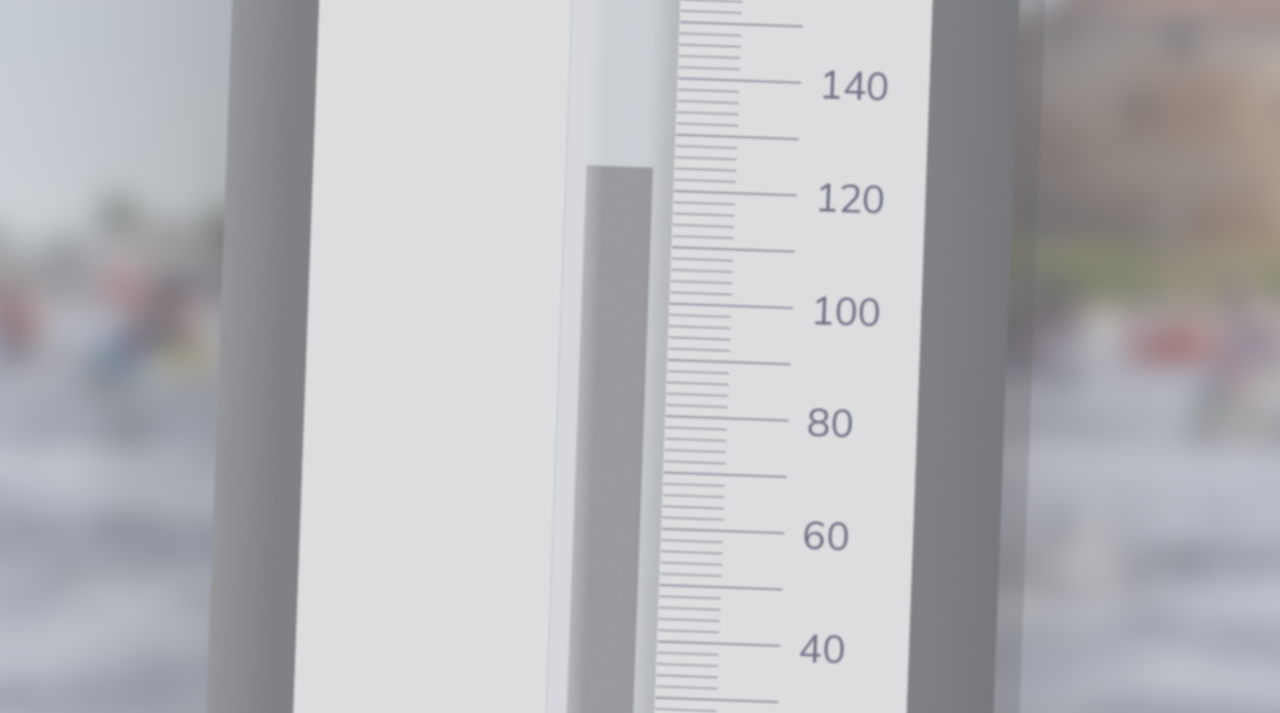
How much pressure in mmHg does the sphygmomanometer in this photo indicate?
124 mmHg
